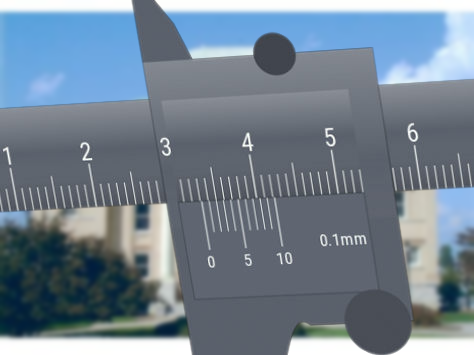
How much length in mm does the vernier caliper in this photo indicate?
33.2 mm
